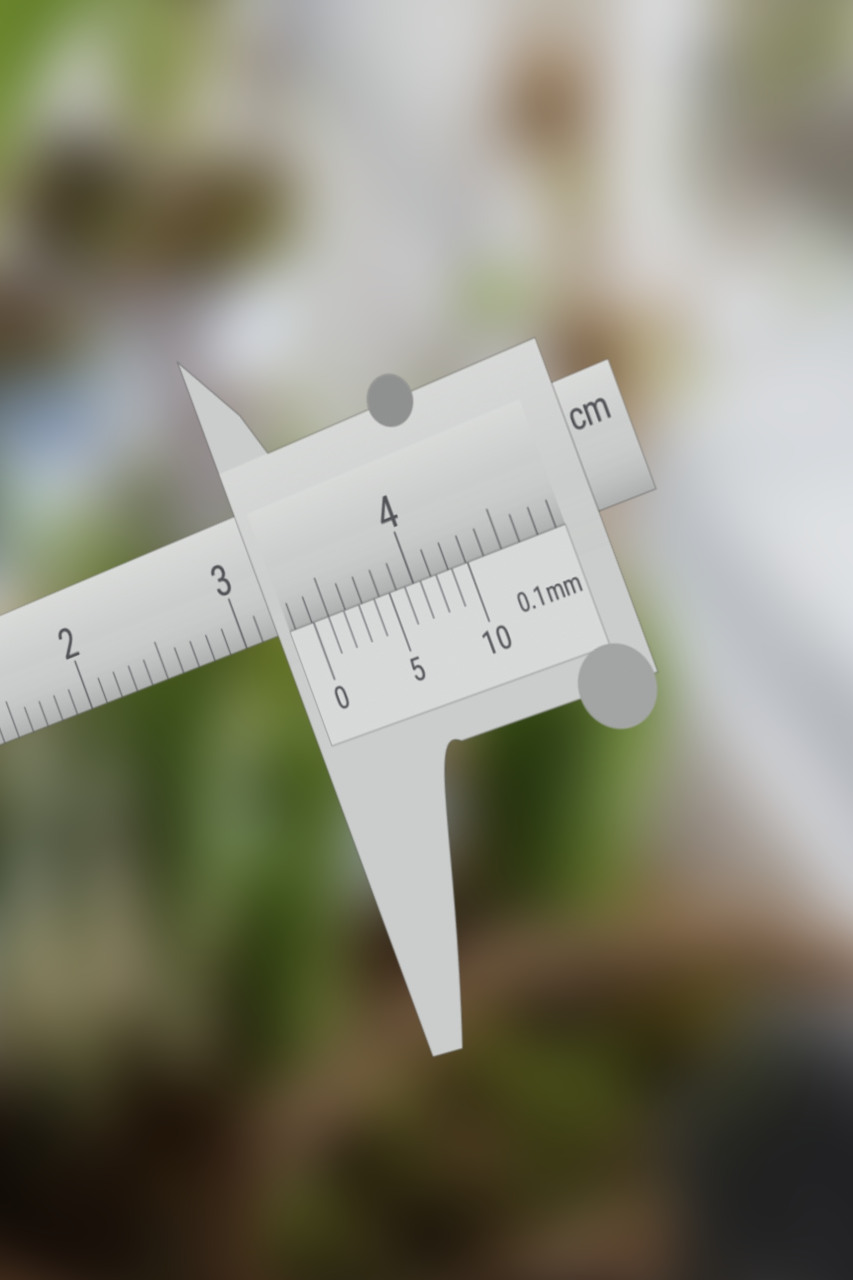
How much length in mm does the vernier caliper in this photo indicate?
34.1 mm
